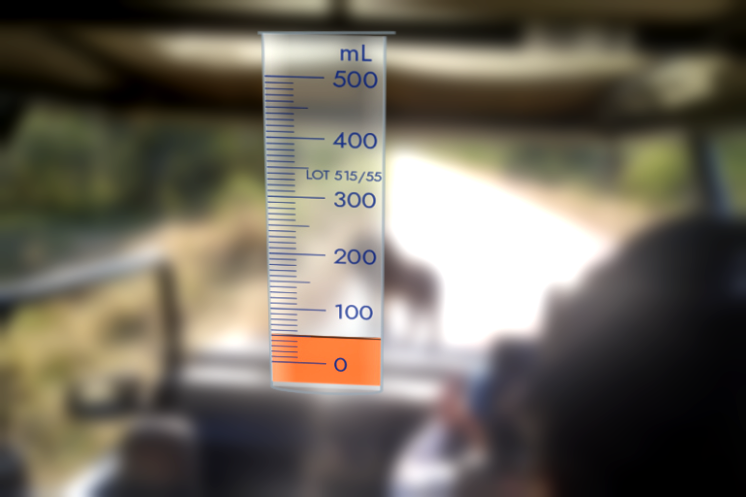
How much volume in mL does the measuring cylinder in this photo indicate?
50 mL
